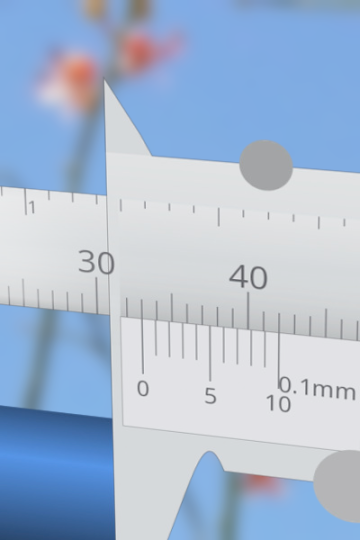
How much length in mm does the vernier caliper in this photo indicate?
33.0 mm
